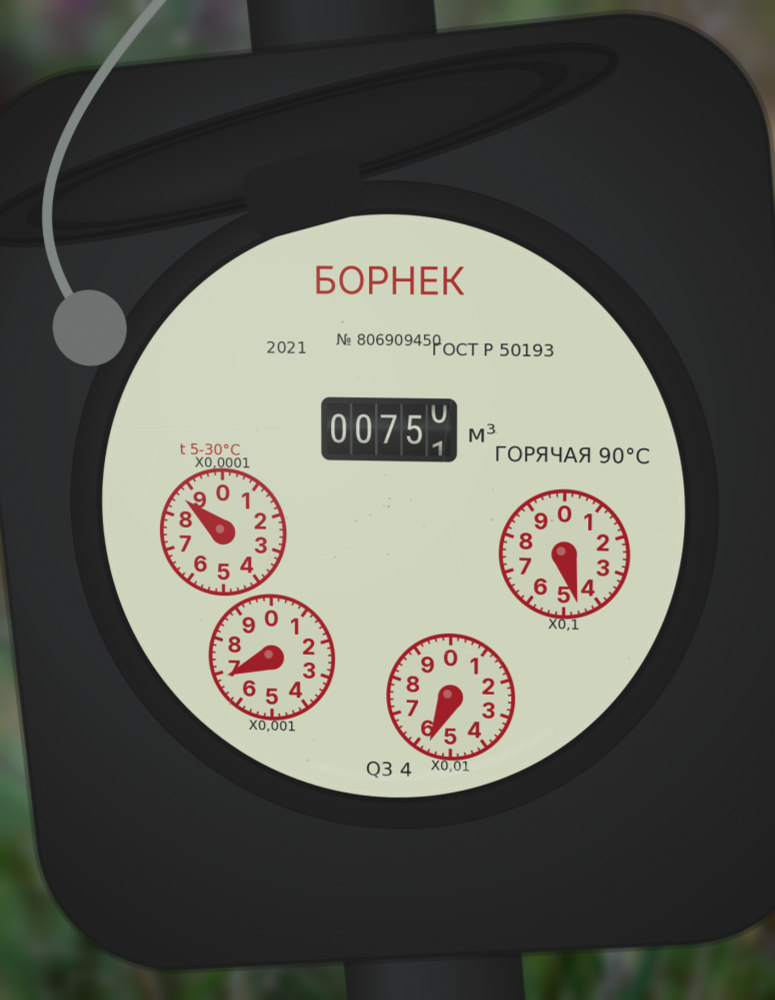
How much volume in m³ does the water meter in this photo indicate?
750.4568 m³
